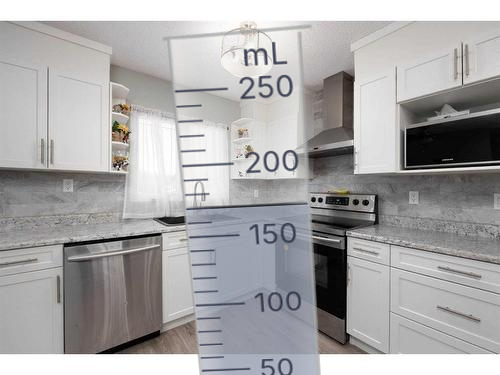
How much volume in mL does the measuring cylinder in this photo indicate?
170 mL
